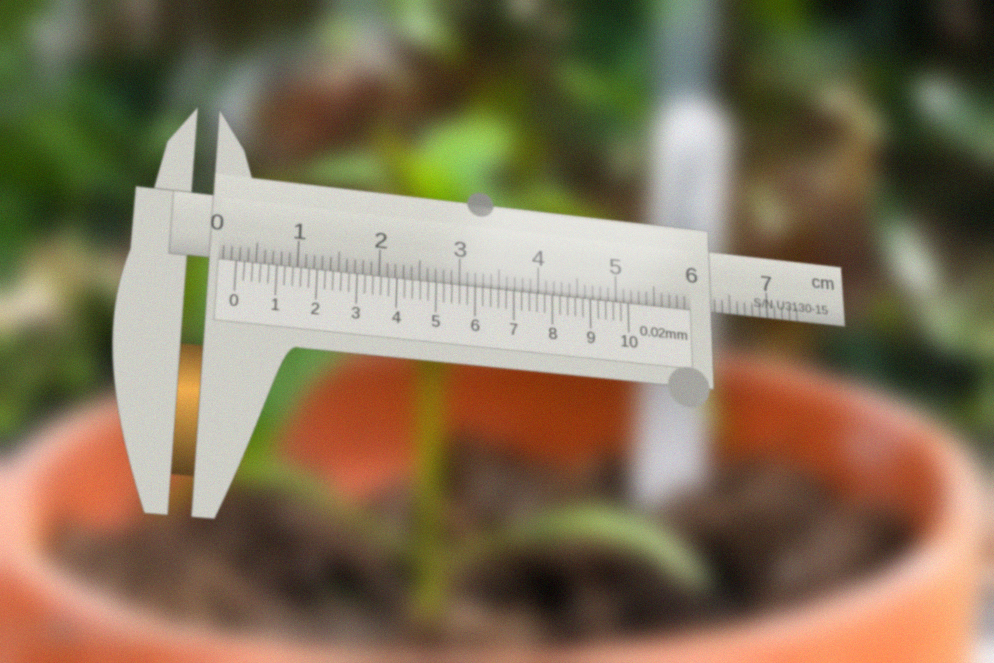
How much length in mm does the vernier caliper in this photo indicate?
2.6 mm
